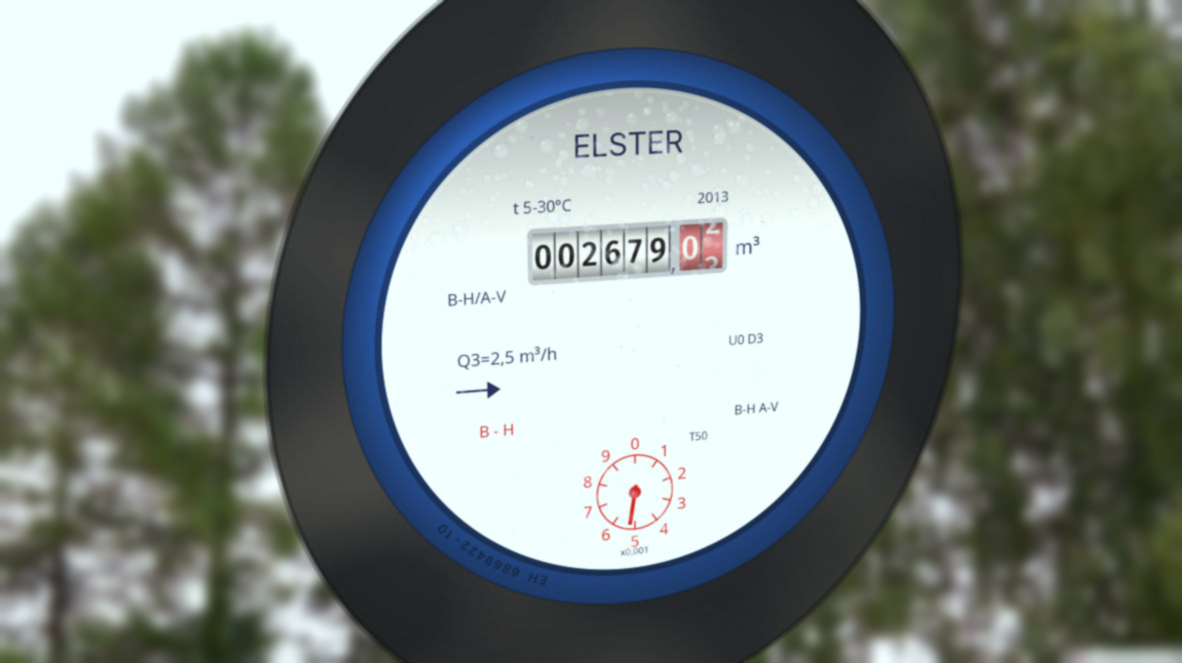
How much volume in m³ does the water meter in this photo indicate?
2679.025 m³
